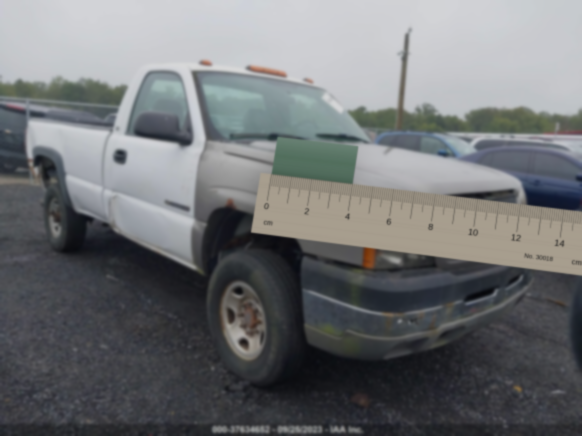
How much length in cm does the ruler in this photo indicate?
4 cm
